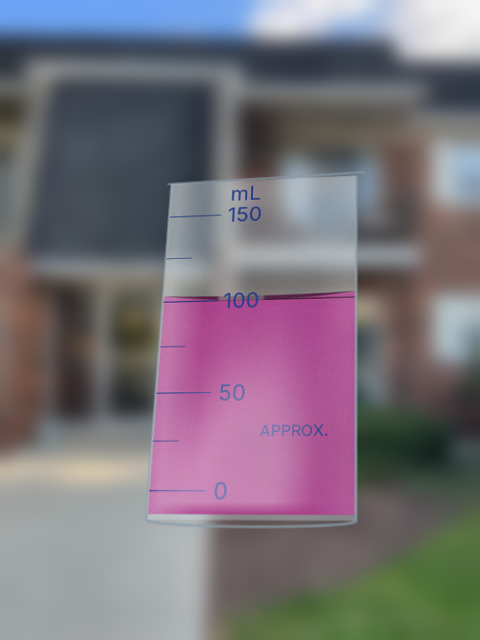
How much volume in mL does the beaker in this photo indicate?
100 mL
